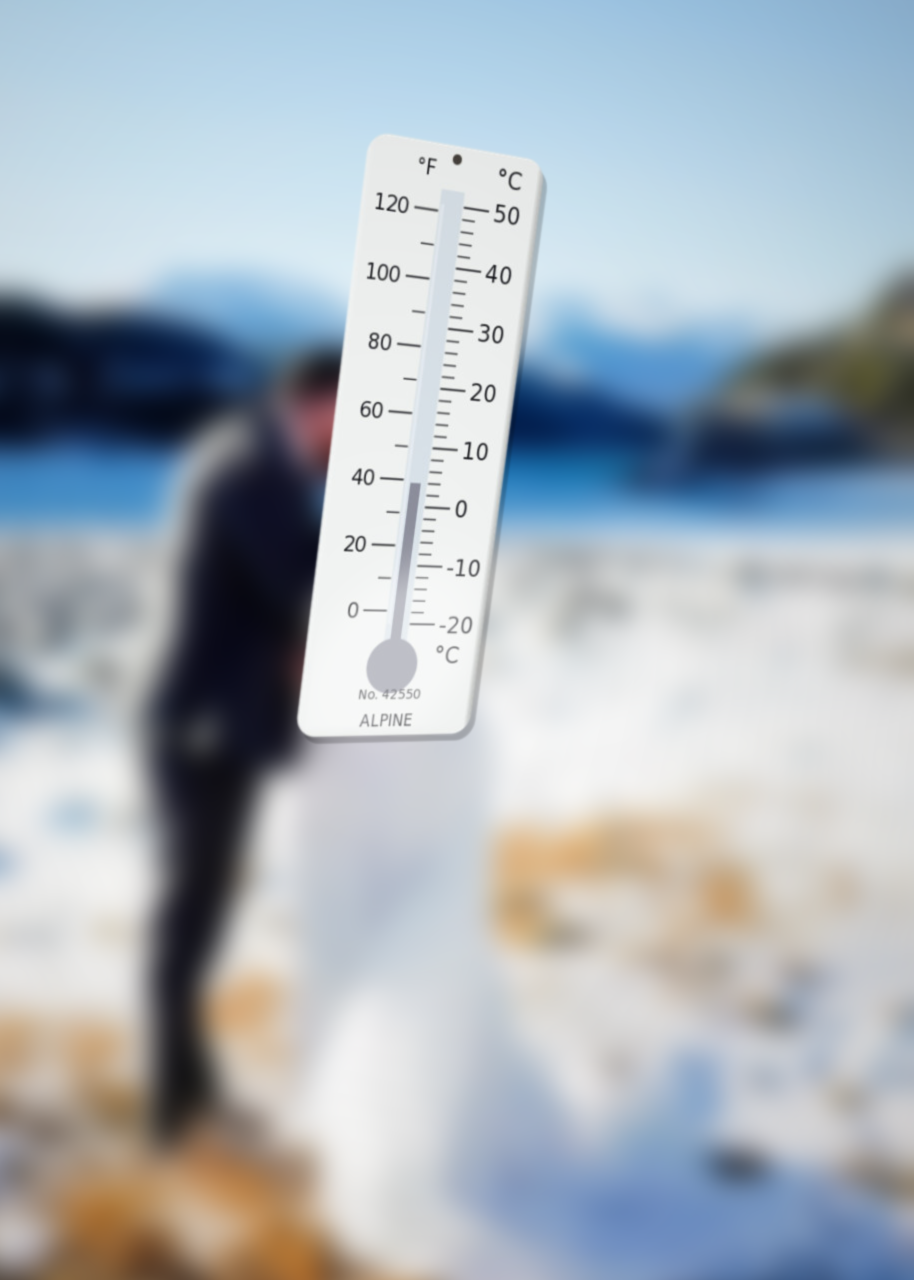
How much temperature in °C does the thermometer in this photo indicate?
4 °C
